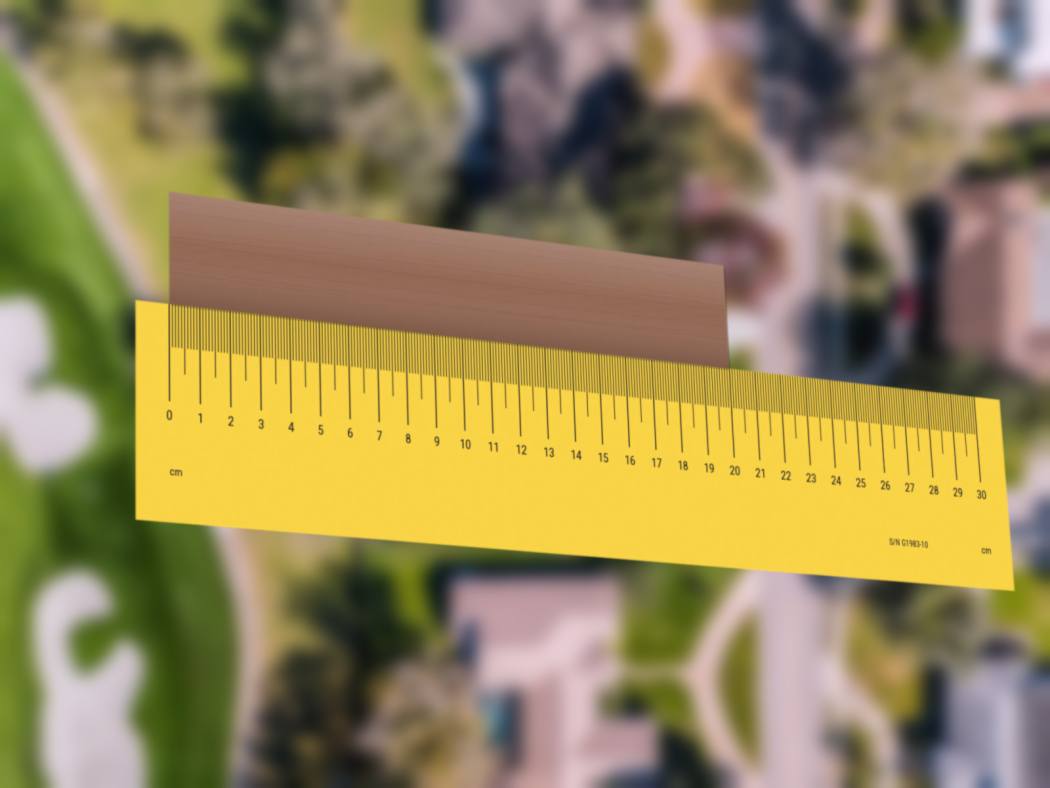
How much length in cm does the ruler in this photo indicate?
20 cm
